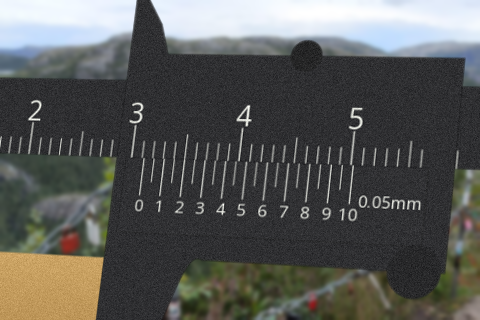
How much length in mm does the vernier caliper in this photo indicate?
31.2 mm
